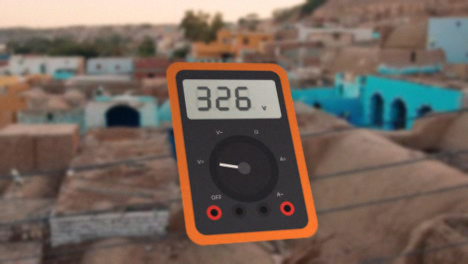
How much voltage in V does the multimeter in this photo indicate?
326 V
